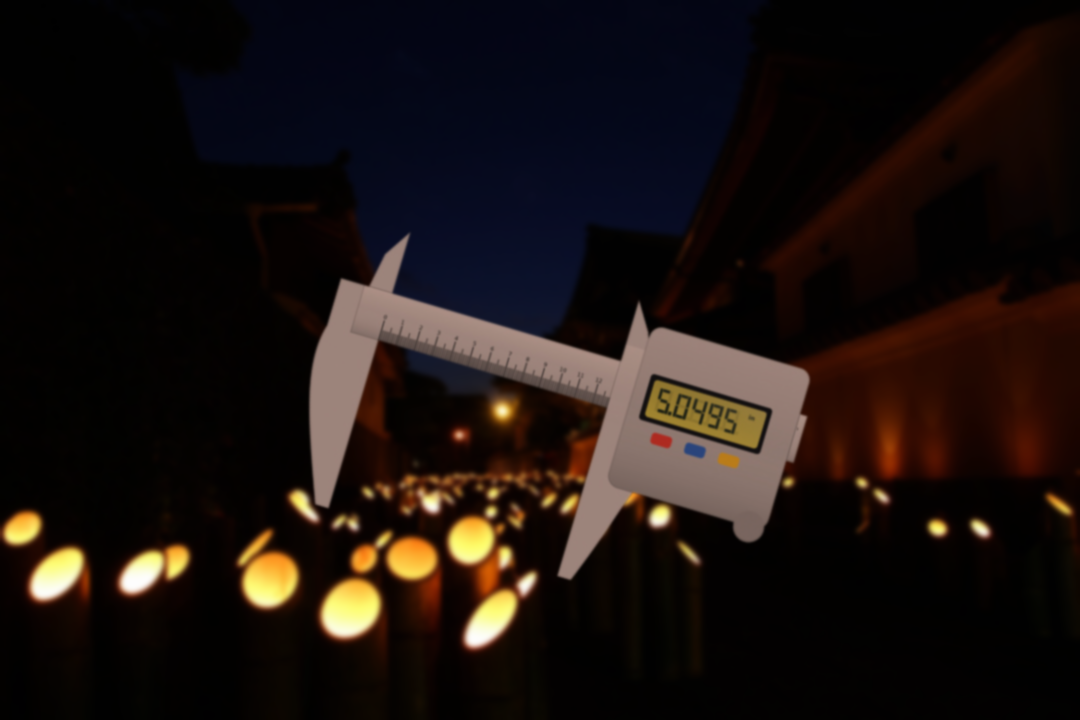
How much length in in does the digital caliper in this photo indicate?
5.0495 in
